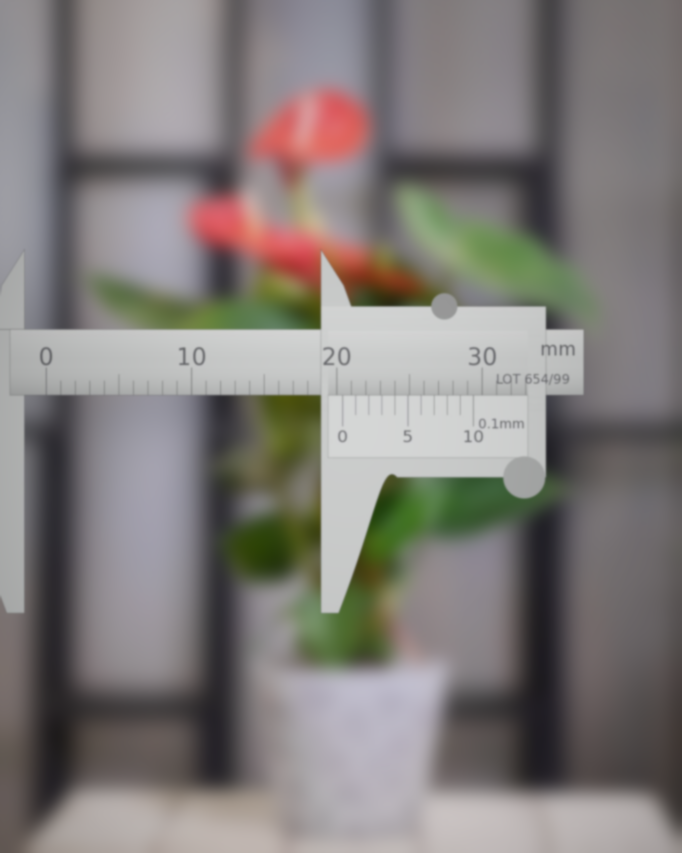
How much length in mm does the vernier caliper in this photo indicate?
20.4 mm
